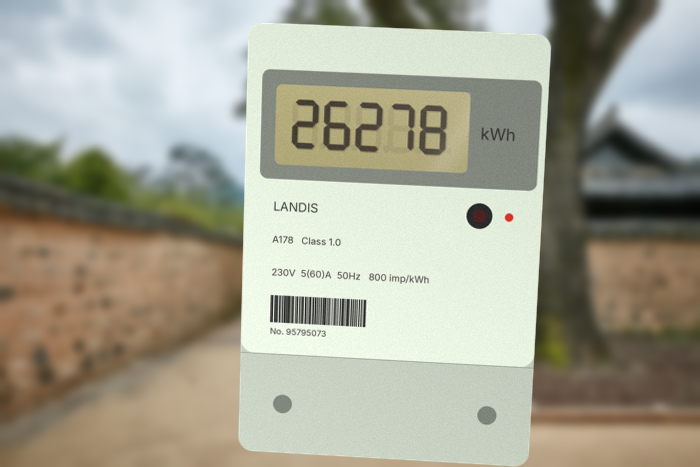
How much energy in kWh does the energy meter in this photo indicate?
26278 kWh
